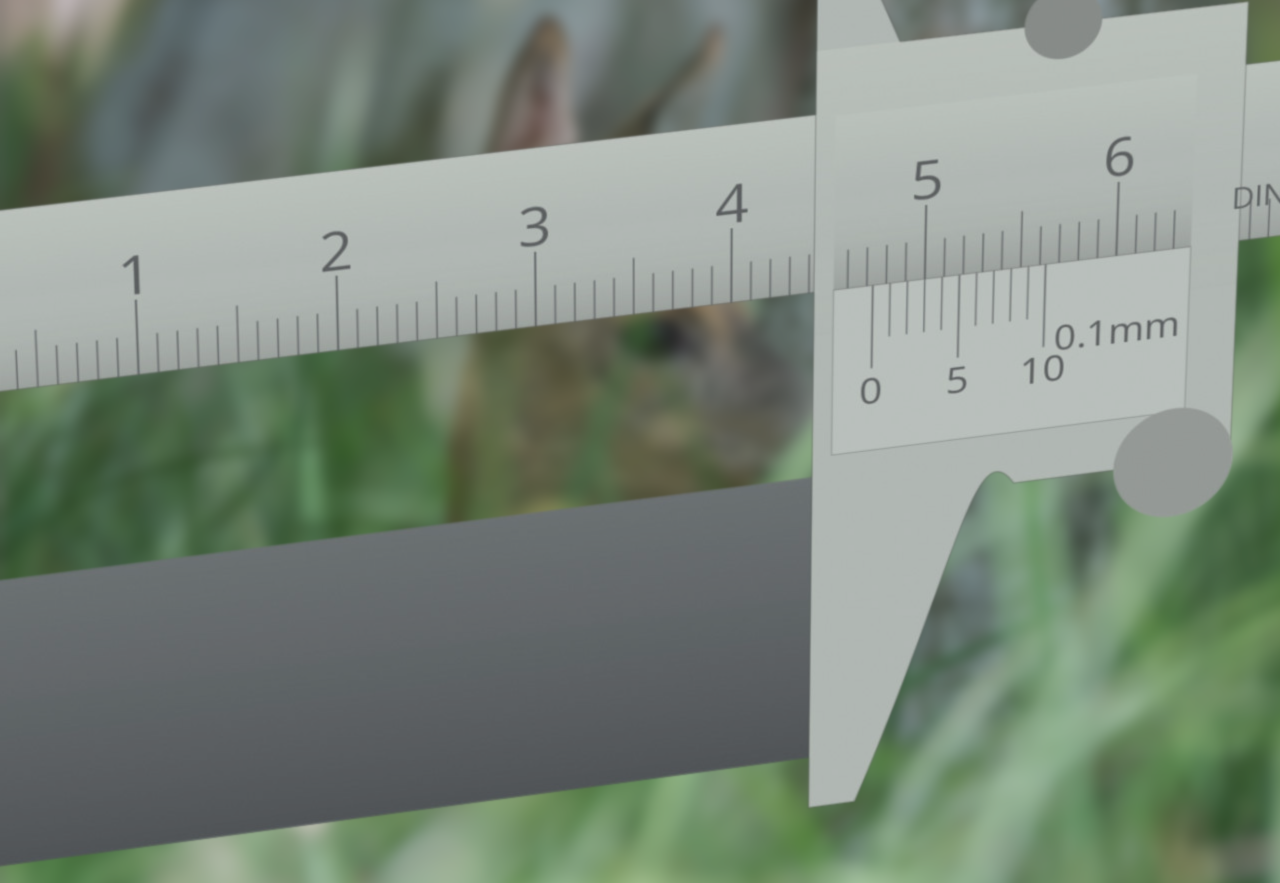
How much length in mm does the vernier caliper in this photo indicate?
47.3 mm
